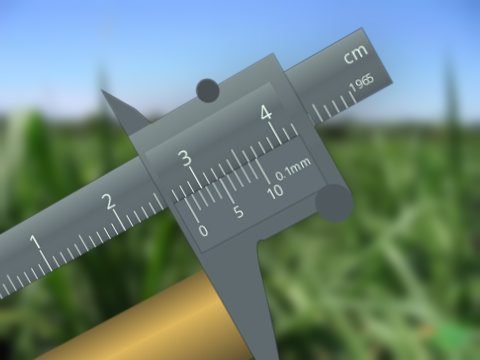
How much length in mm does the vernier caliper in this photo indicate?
27.8 mm
